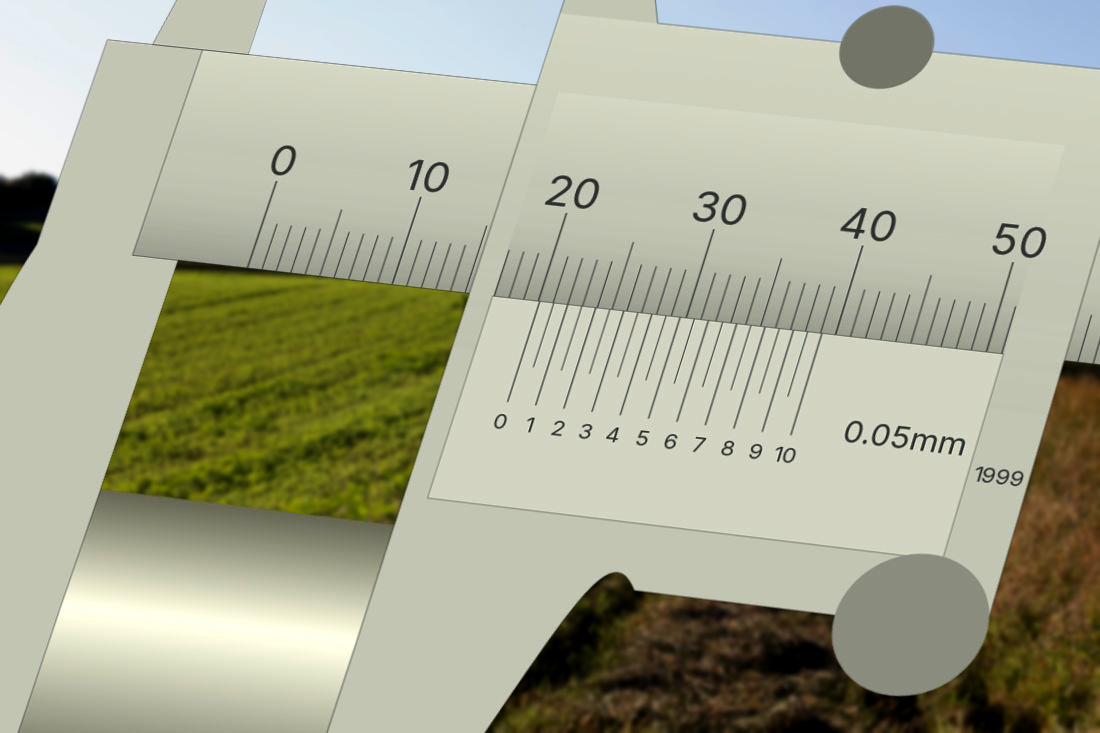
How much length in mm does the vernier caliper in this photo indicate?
20.1 mm
